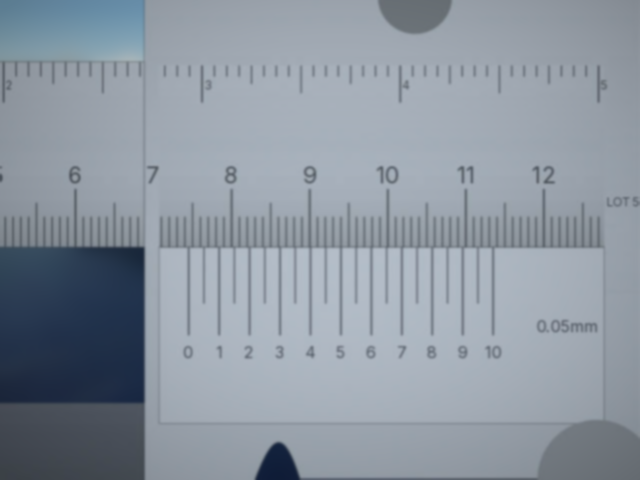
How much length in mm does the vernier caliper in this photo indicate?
74.5 mm
